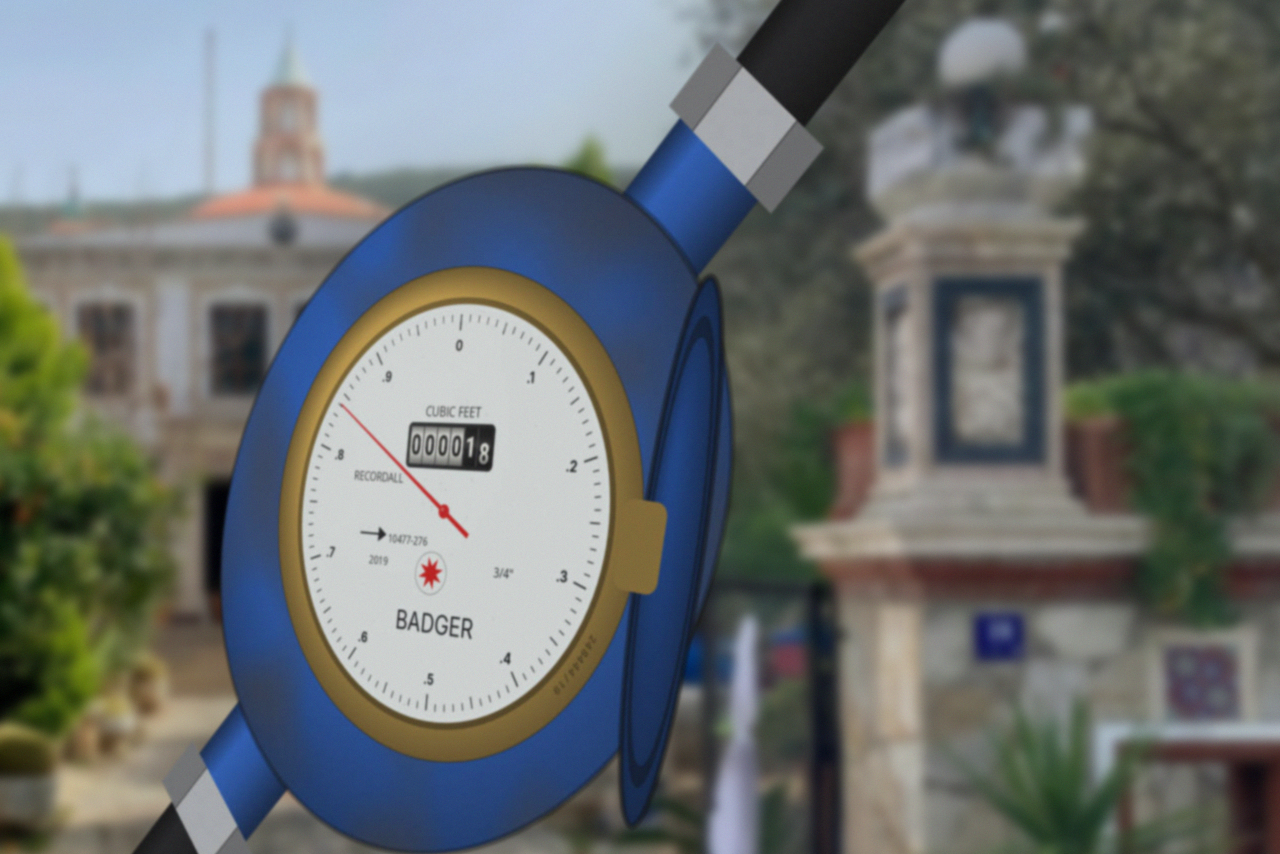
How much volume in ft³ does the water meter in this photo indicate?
17.84 ft³
